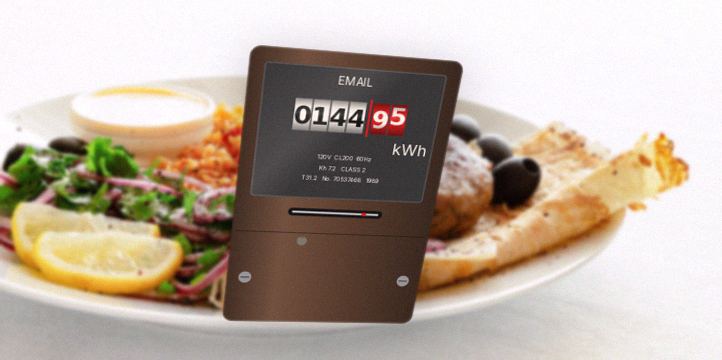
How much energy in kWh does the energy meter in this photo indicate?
144.95 kWh
